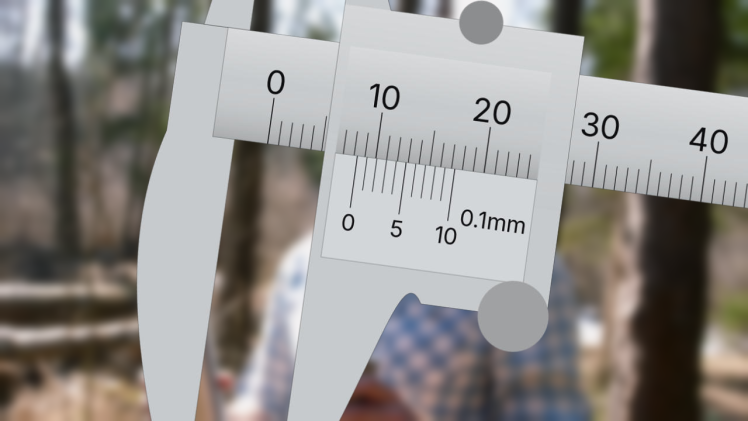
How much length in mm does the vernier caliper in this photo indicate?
8.3 mm
